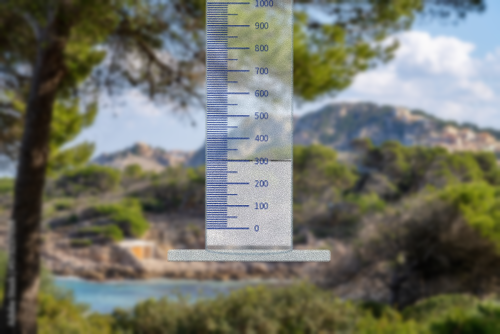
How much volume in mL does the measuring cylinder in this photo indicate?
300 mL
